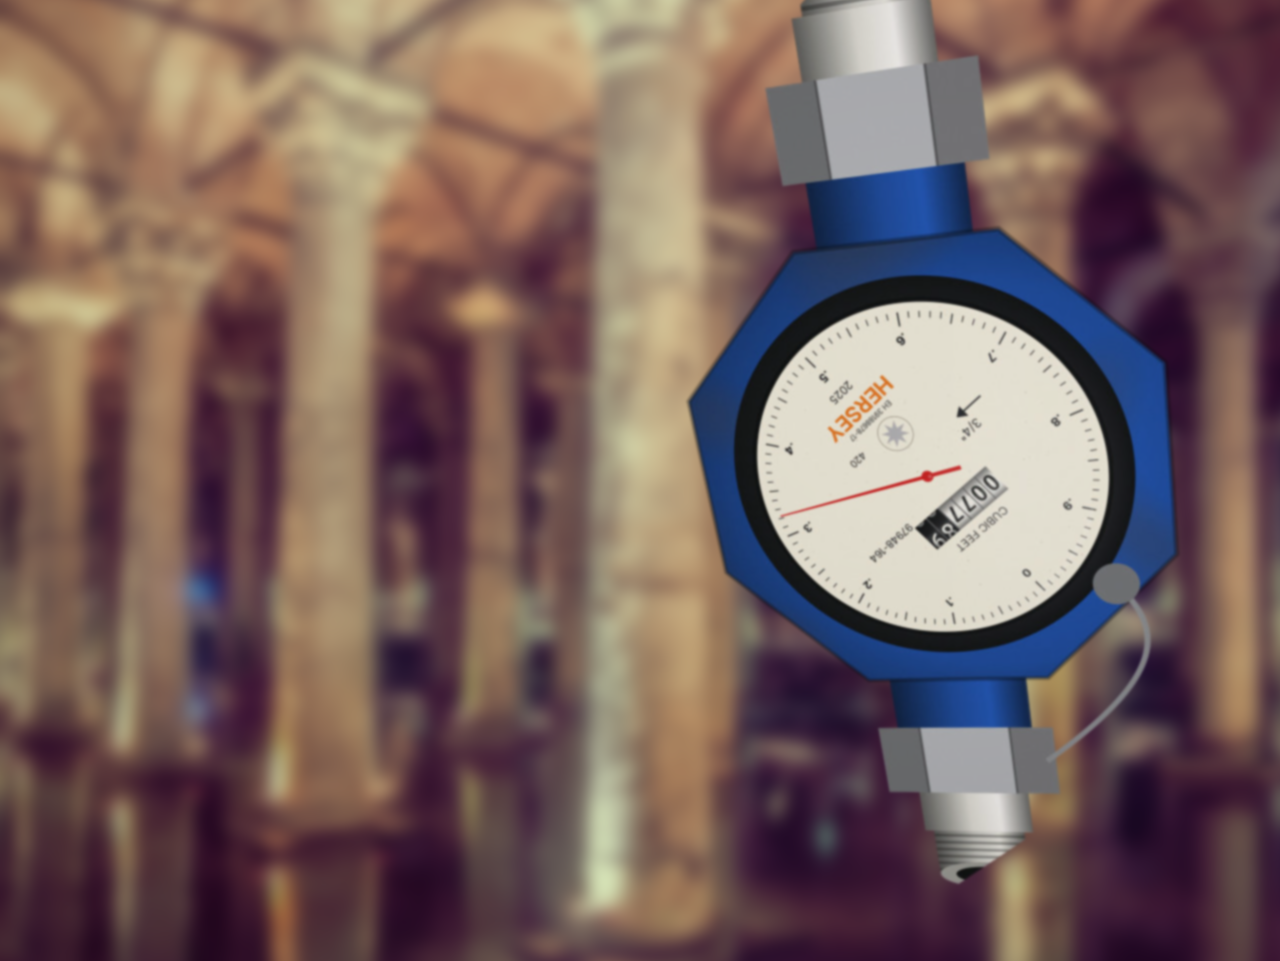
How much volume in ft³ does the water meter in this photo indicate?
7789.32 ft³
